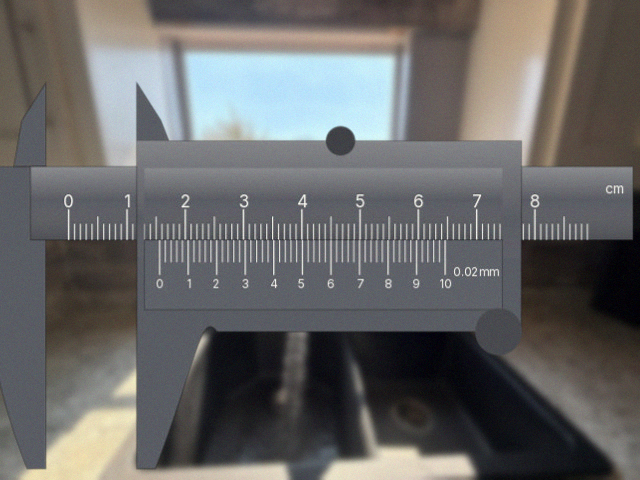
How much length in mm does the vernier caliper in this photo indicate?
15.6 mm
